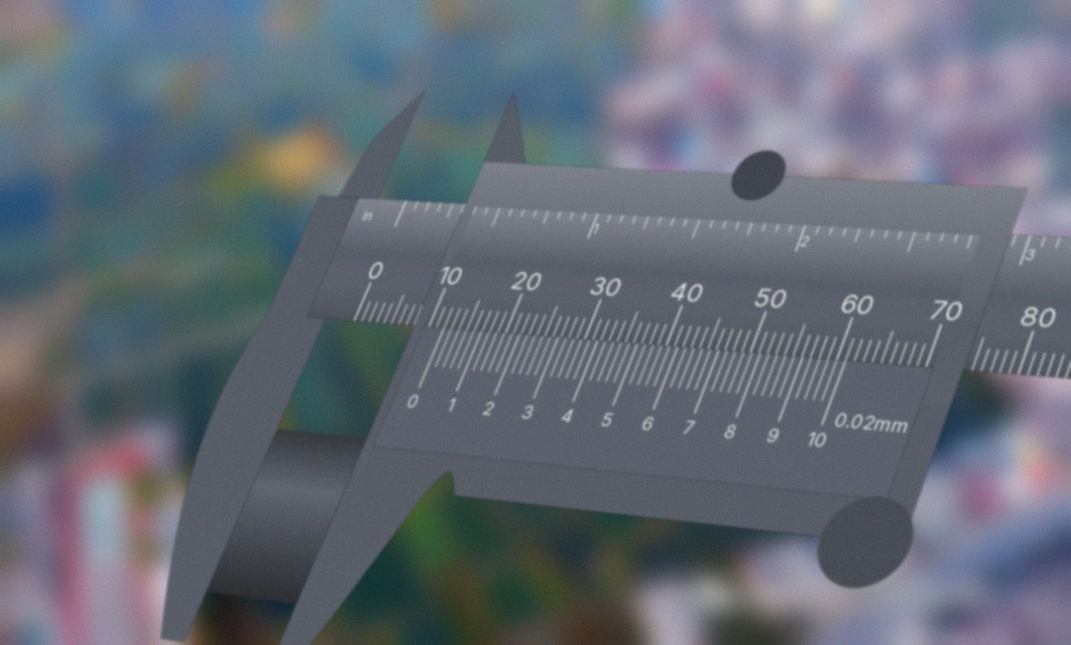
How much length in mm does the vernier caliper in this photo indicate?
12.0 mm
